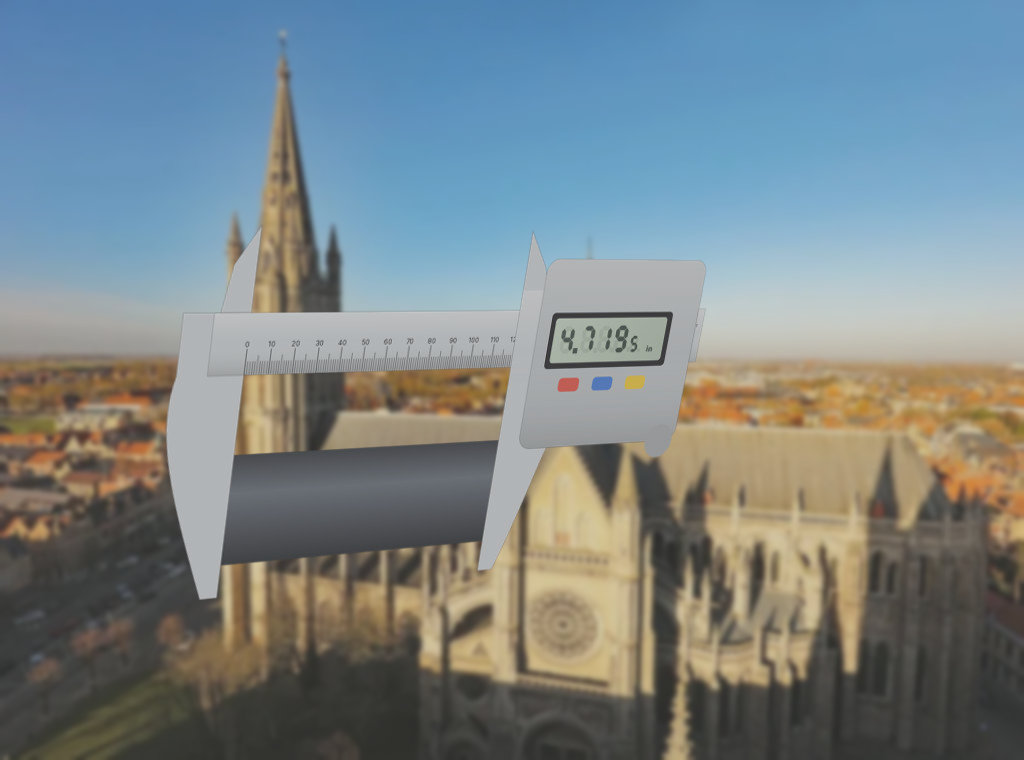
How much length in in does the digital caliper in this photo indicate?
4.7195 in
